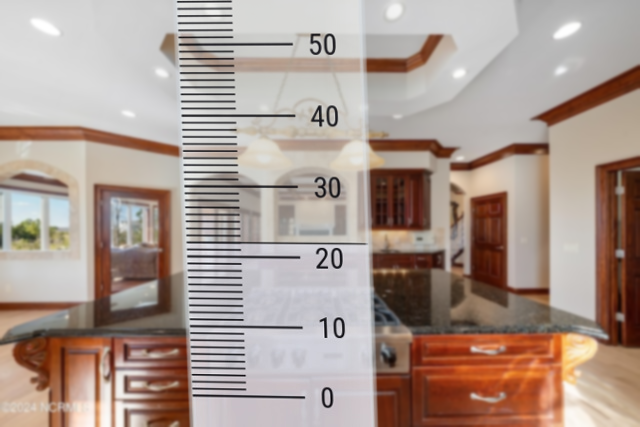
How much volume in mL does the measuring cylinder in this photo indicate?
22 mL
